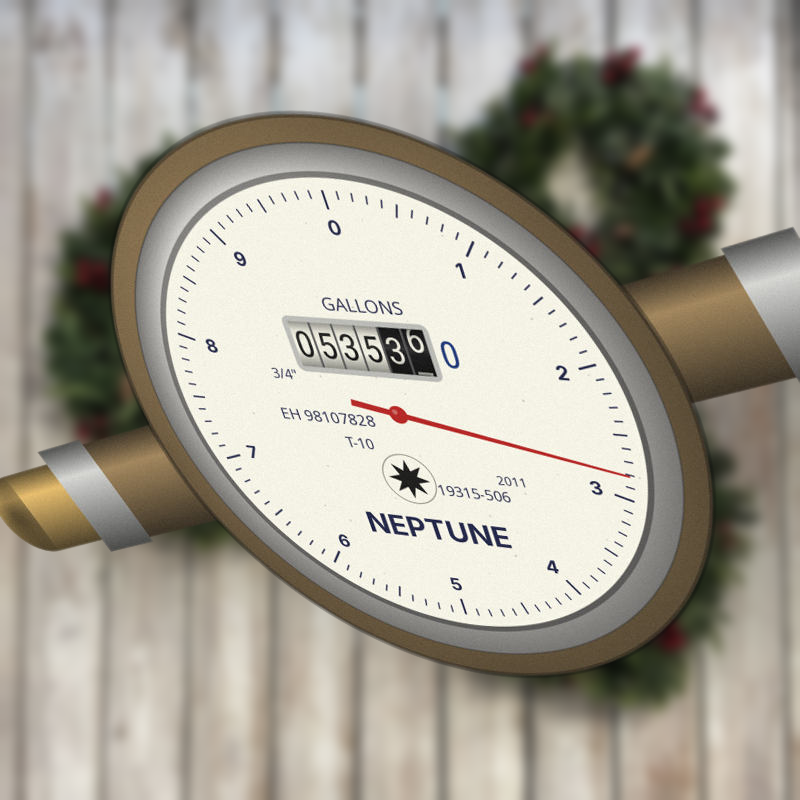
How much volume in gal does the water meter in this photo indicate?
535362.8 gal
